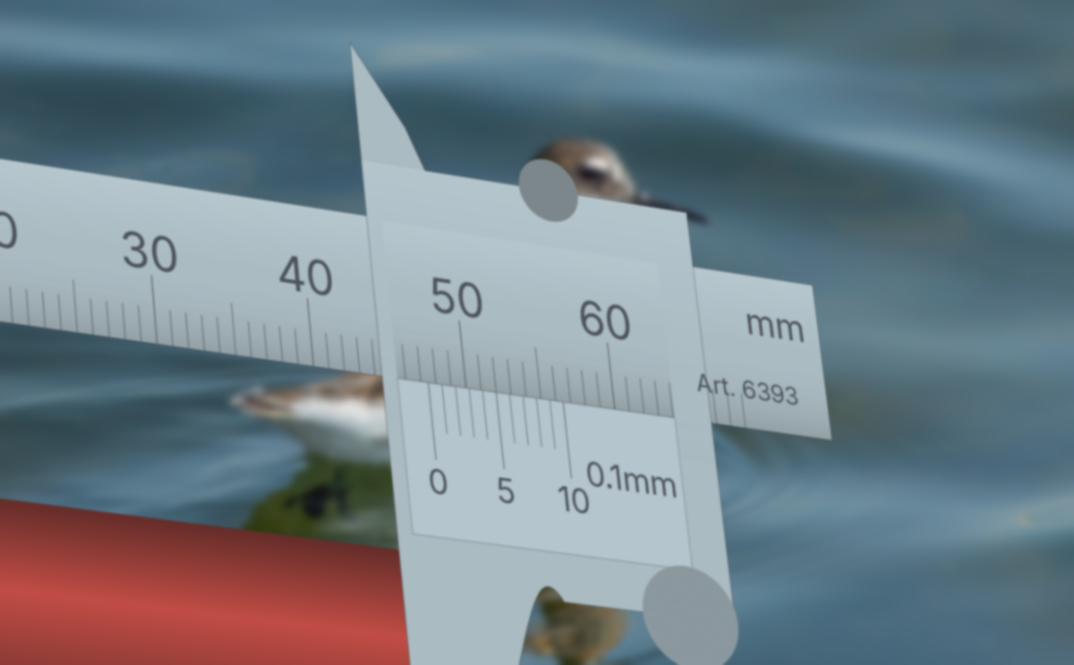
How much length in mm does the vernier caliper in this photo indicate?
47.5 mm
